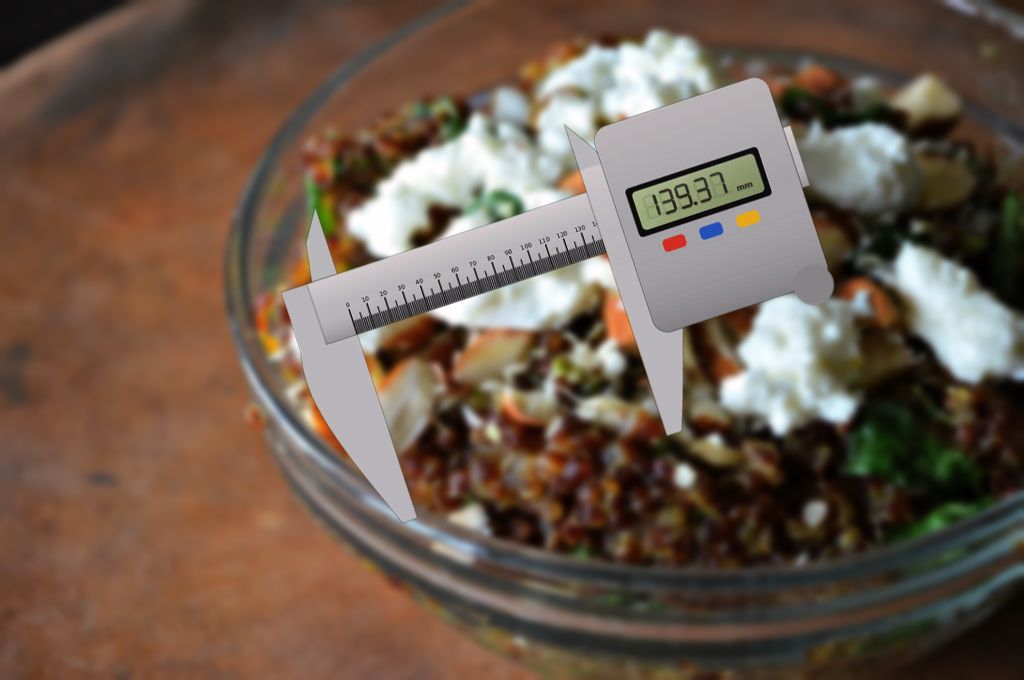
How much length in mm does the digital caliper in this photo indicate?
139.37 mm
